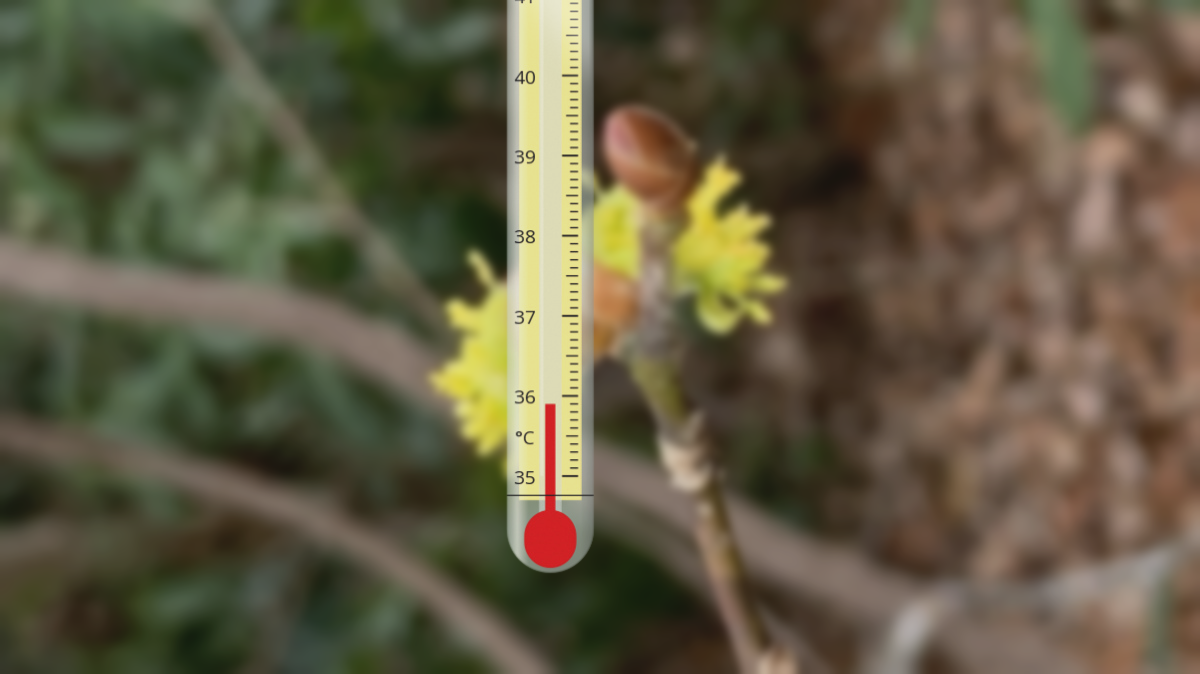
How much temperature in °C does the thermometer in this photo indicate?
35.9 °C
